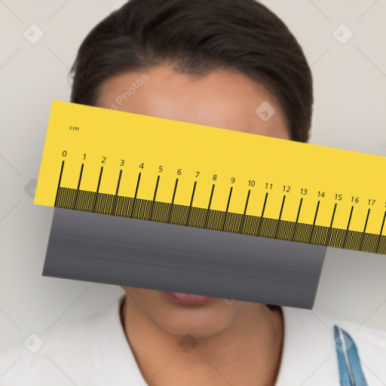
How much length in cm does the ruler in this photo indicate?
15 cm
